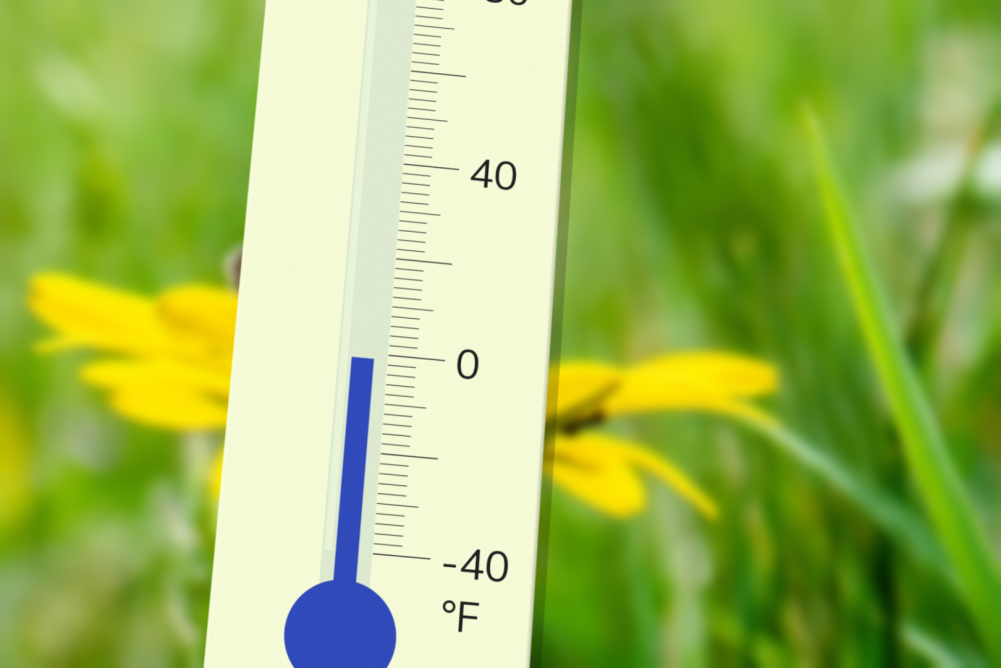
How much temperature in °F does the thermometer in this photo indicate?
-1 °F
